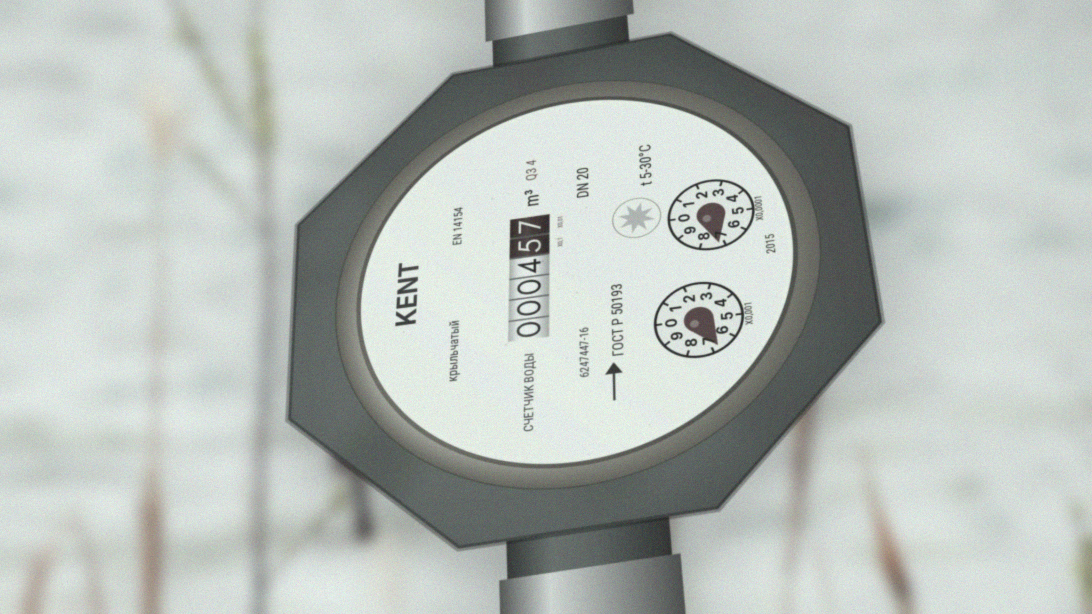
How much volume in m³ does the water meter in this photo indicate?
4.5767 m³
